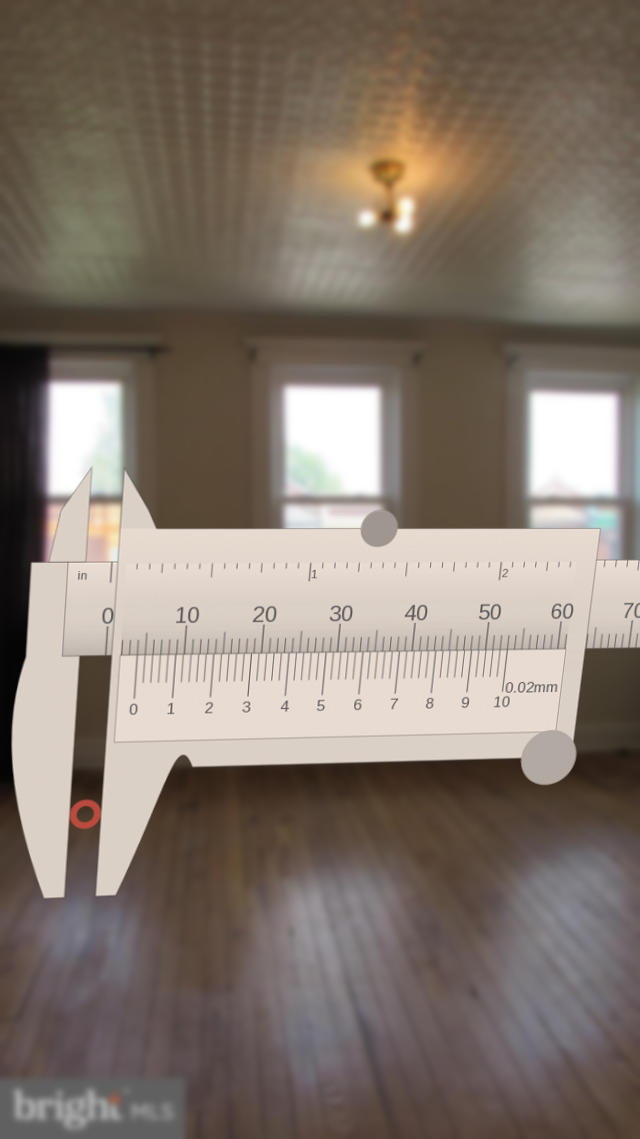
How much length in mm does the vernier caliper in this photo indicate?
4.0 mm
